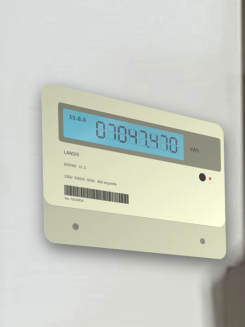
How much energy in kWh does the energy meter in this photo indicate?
7047.470 kWh
